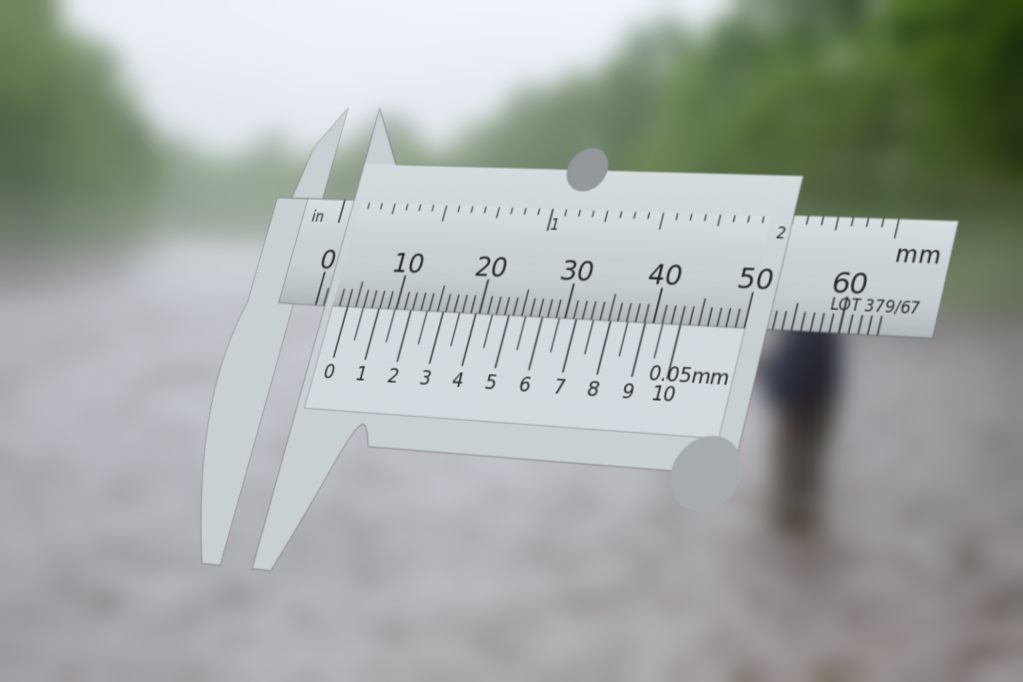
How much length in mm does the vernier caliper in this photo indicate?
4.0 mm
